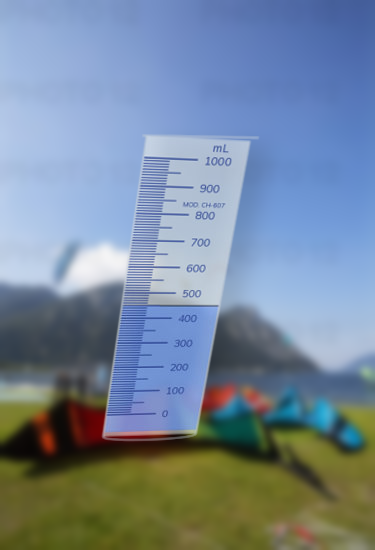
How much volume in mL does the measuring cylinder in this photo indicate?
450 mL
